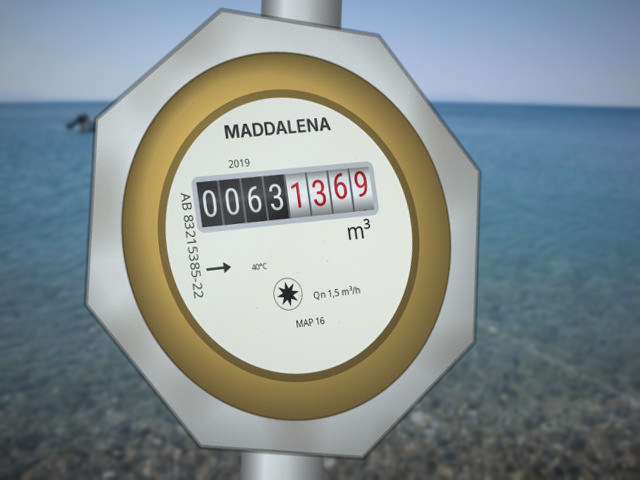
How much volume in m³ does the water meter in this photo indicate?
63.1369 m³
